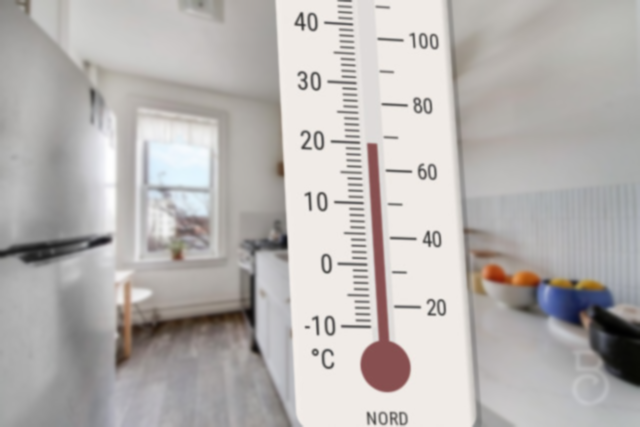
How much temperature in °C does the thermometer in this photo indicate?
20 °C
